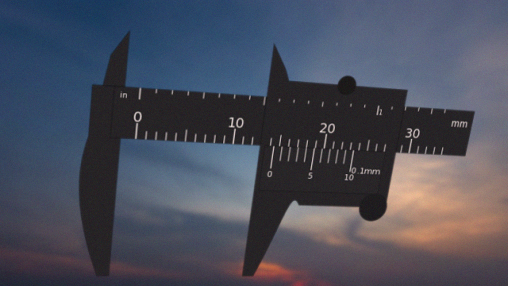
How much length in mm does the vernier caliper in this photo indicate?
14.4 mm
